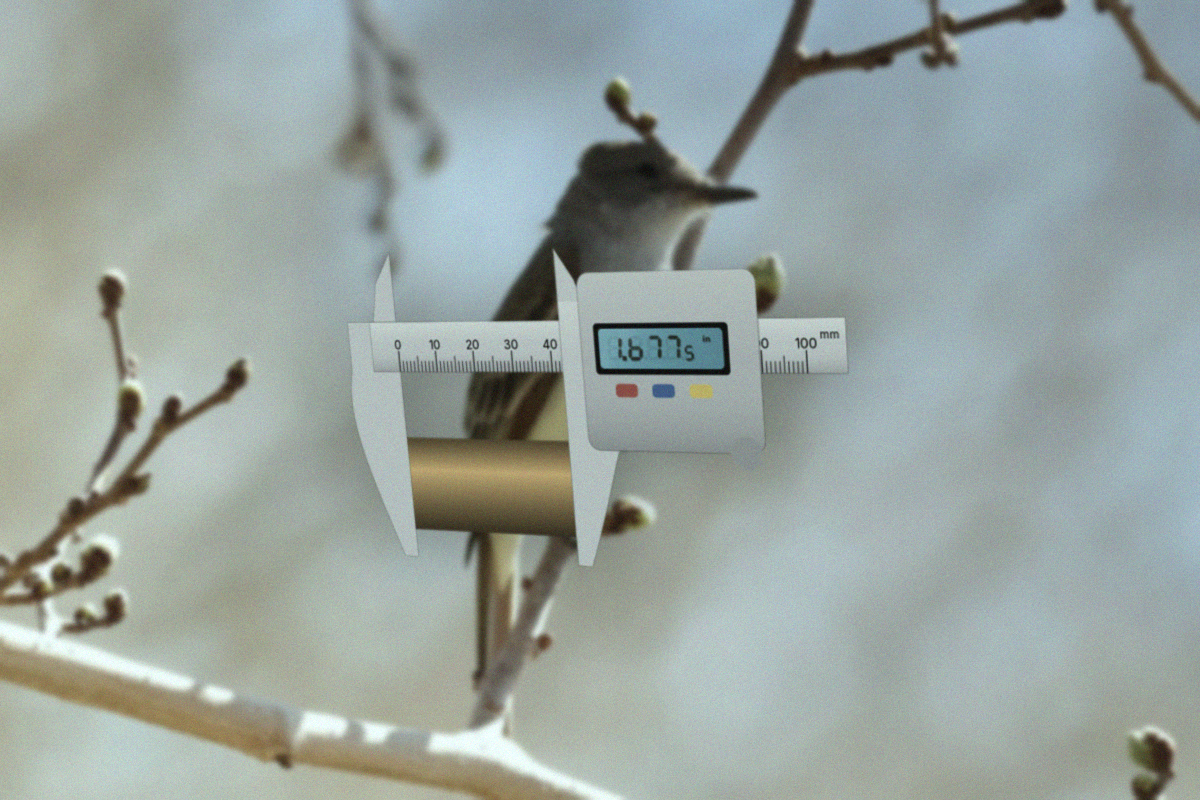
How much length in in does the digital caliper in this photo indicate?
1.6775 in
